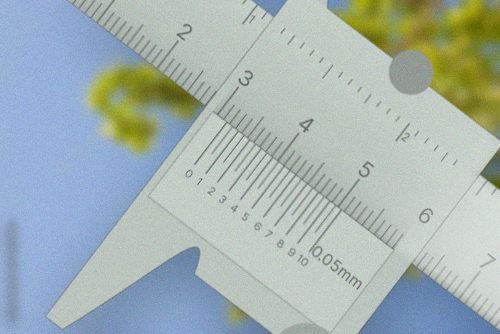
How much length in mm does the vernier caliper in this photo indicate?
31.6 mm
